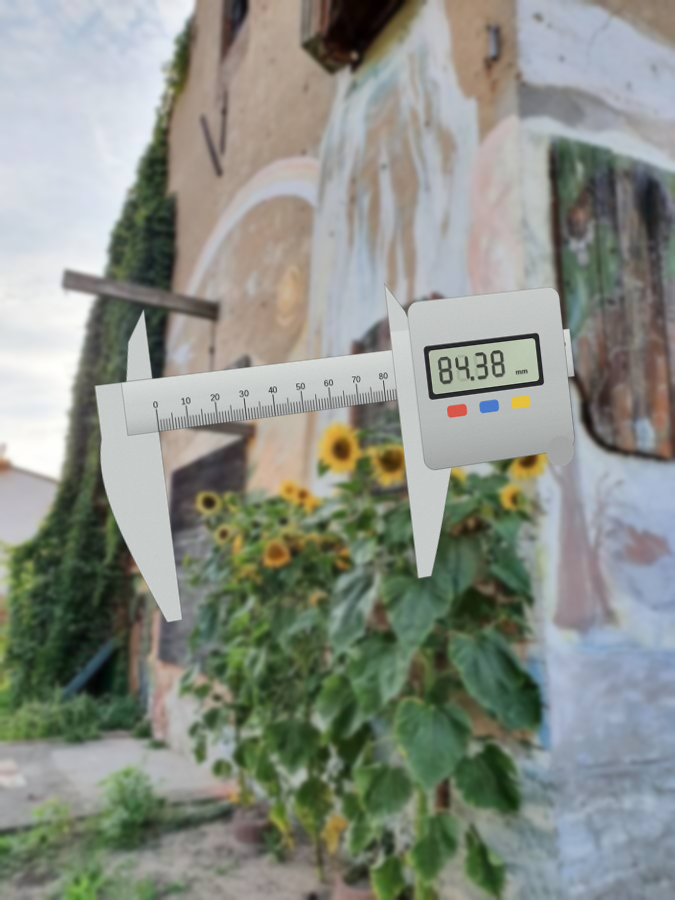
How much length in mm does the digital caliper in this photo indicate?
84.38 mm
